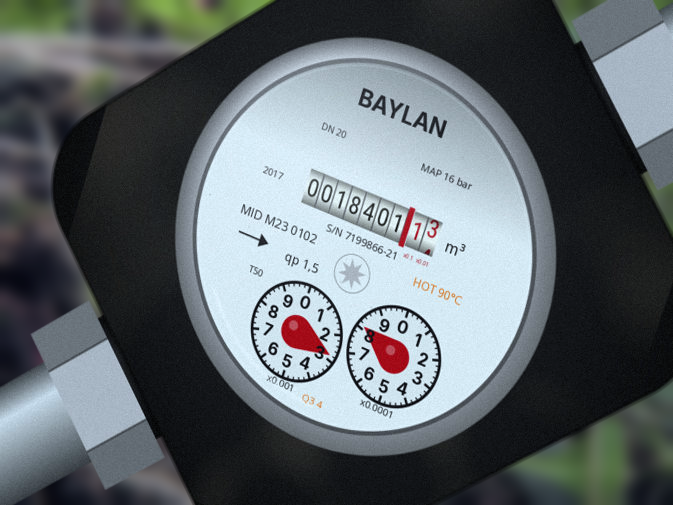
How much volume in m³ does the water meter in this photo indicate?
18401.1328 m³
